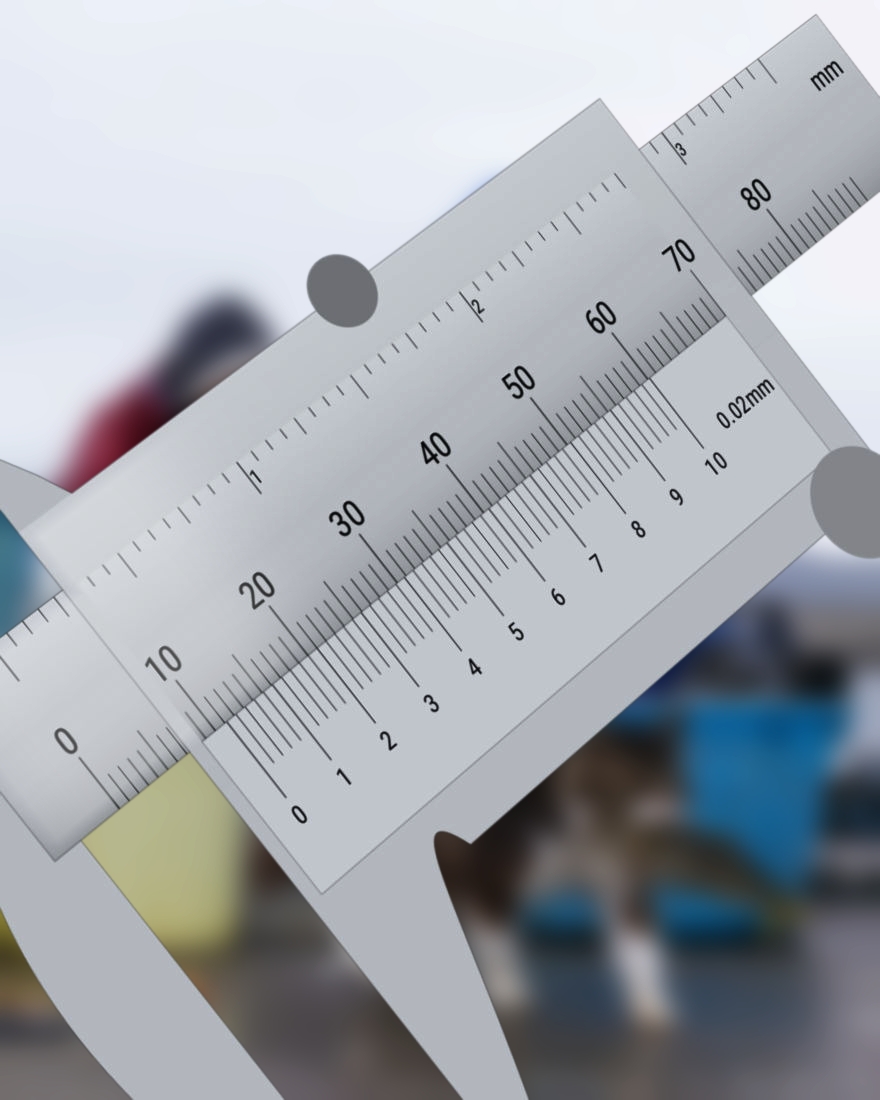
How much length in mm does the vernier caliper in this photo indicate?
11.2 mm
